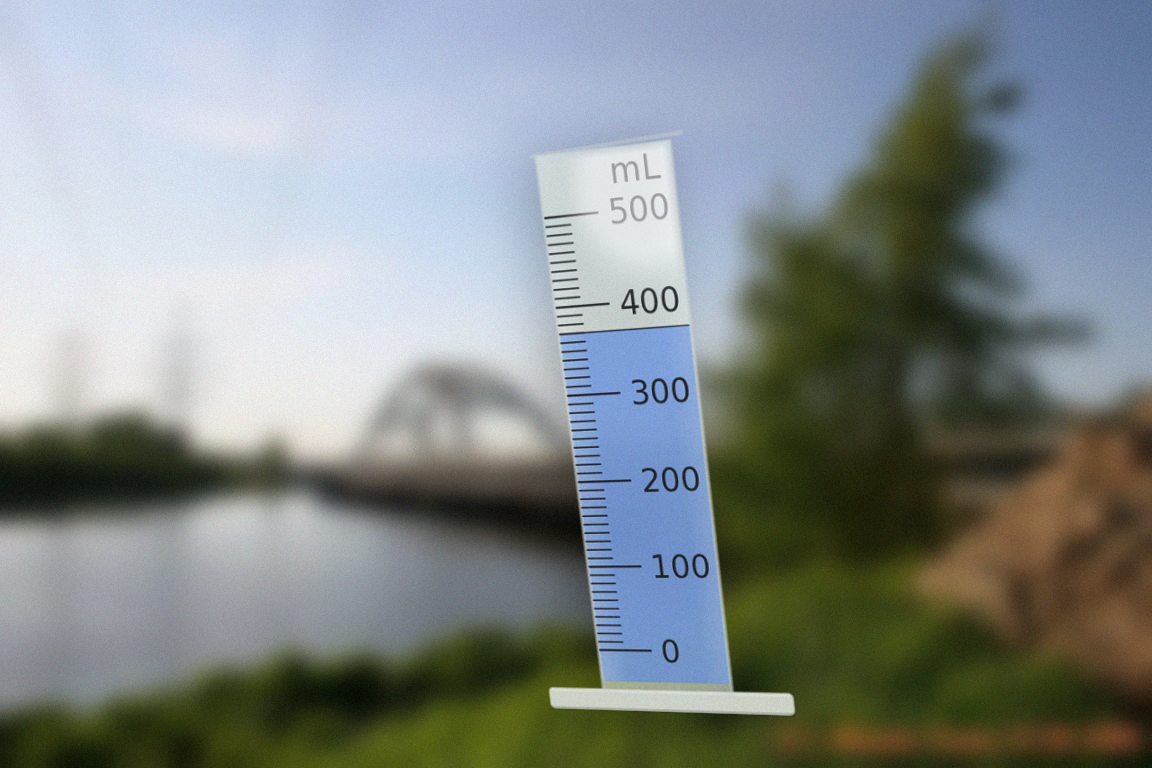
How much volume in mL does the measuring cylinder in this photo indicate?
370 mL
